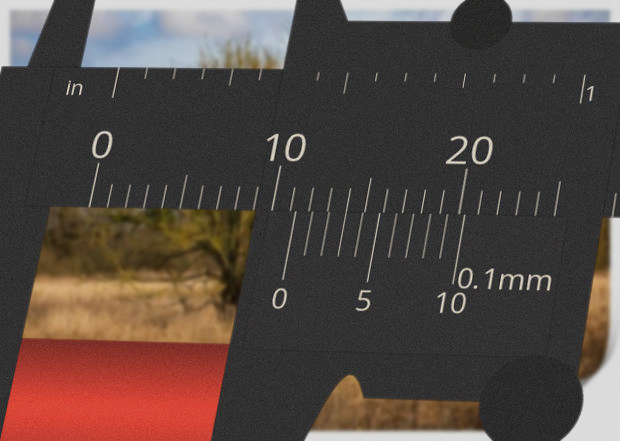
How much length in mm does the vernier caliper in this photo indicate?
11.3 mm
